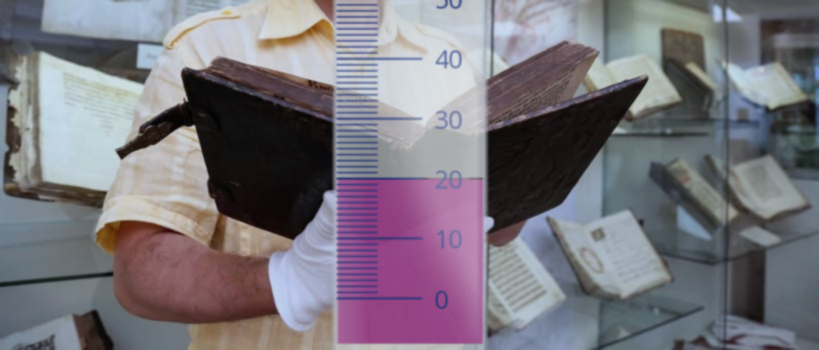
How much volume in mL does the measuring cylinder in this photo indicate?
20 mL
